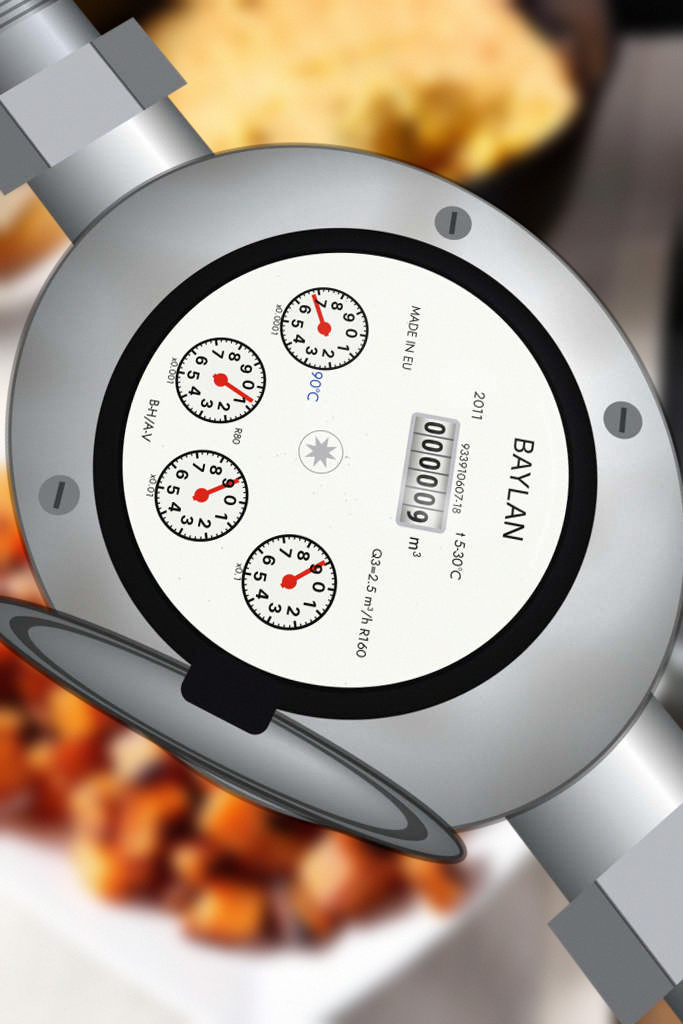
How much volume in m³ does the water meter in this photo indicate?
8.8906 m³
